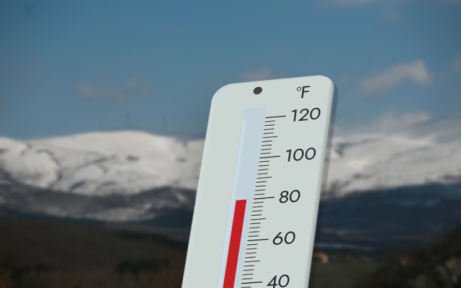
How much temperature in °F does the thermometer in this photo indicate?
80 °F
